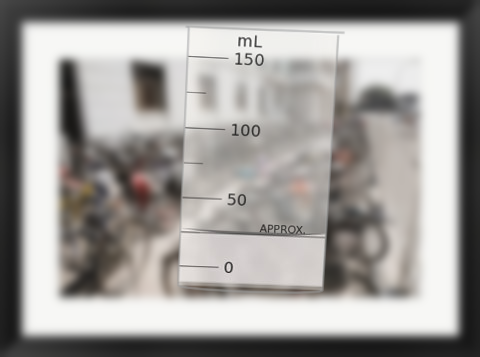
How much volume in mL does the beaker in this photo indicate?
25 mL
